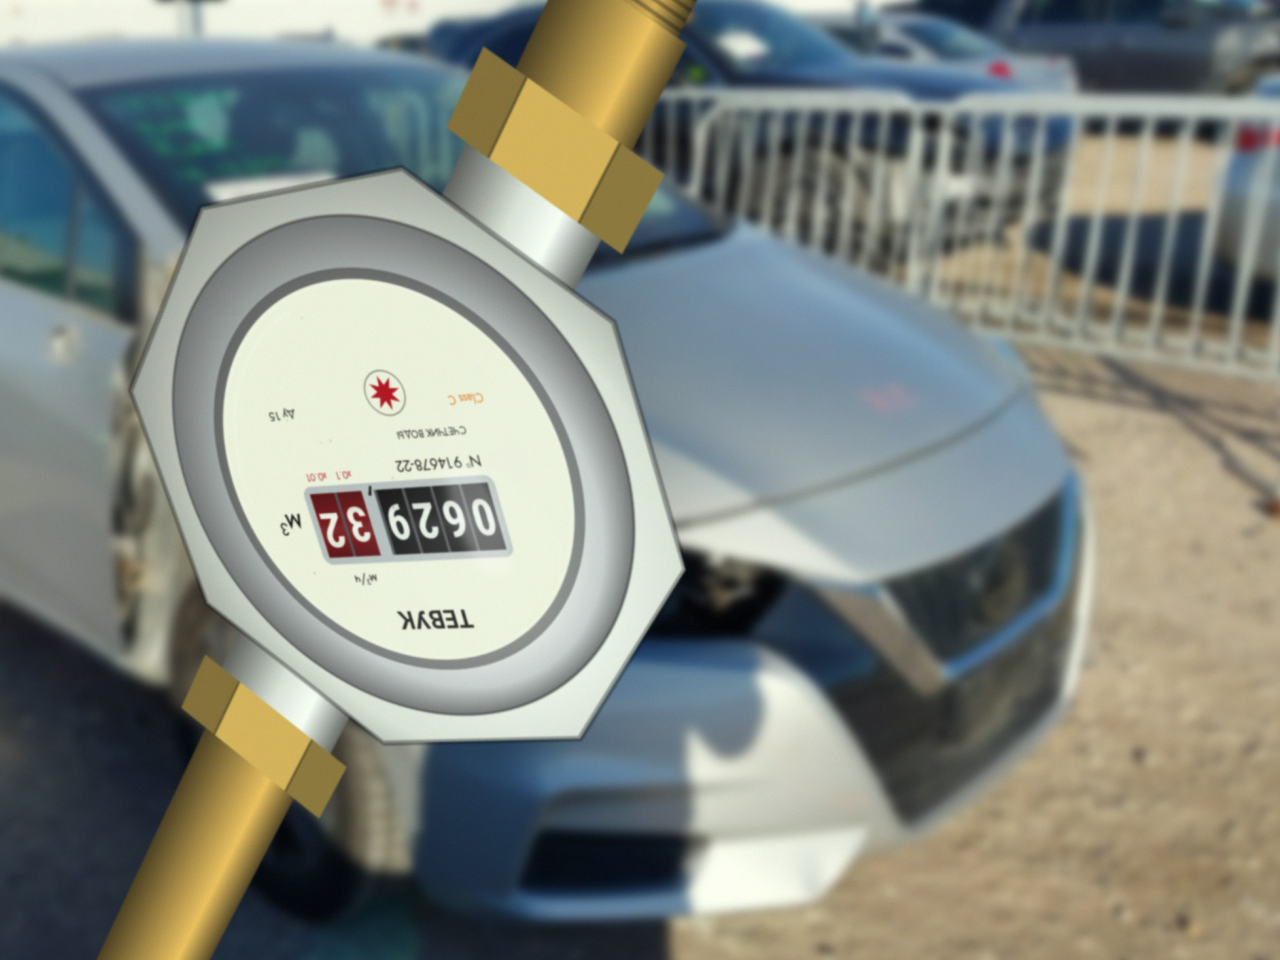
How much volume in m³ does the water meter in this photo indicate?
629.32 m³
